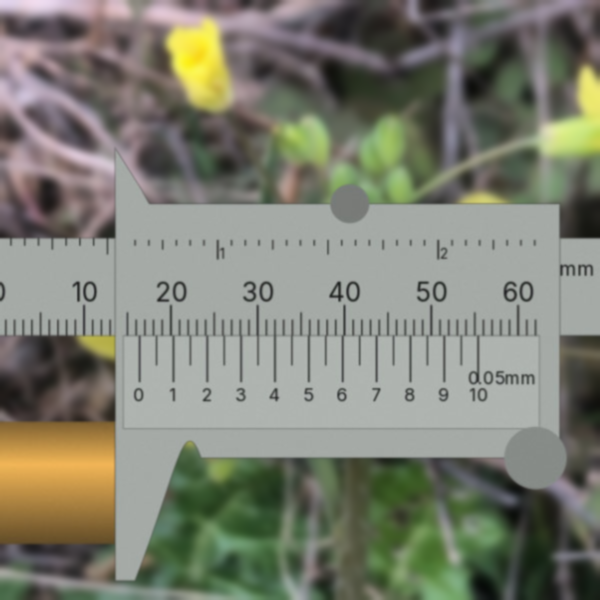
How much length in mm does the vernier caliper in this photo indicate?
16.4 mm
